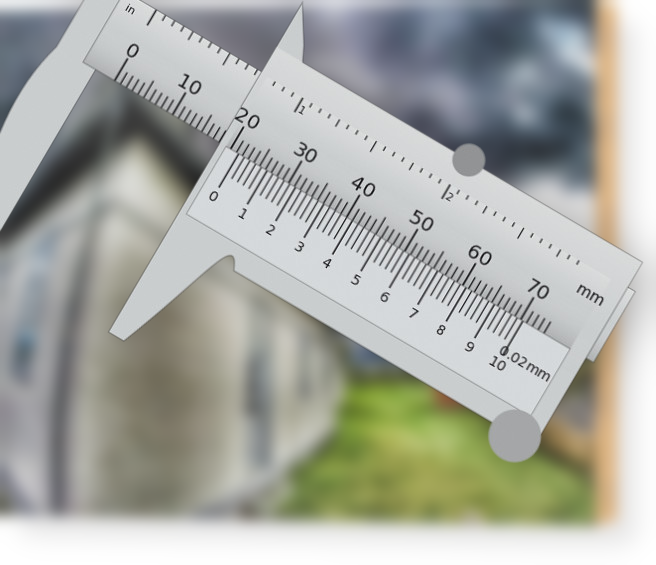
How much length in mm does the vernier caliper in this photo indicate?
21.4 mm
